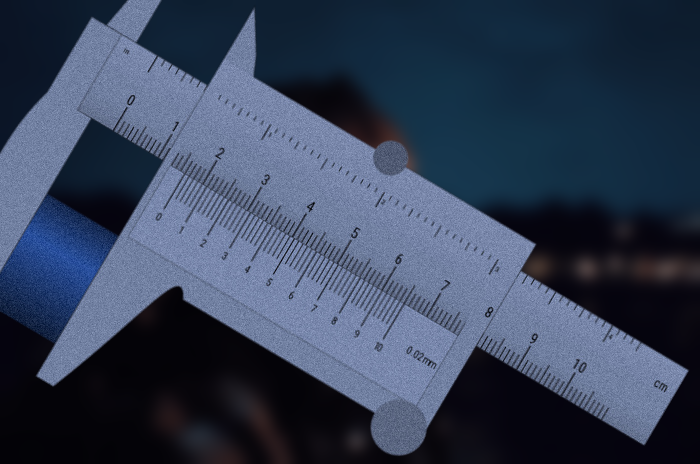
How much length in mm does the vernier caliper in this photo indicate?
16.0 mm
